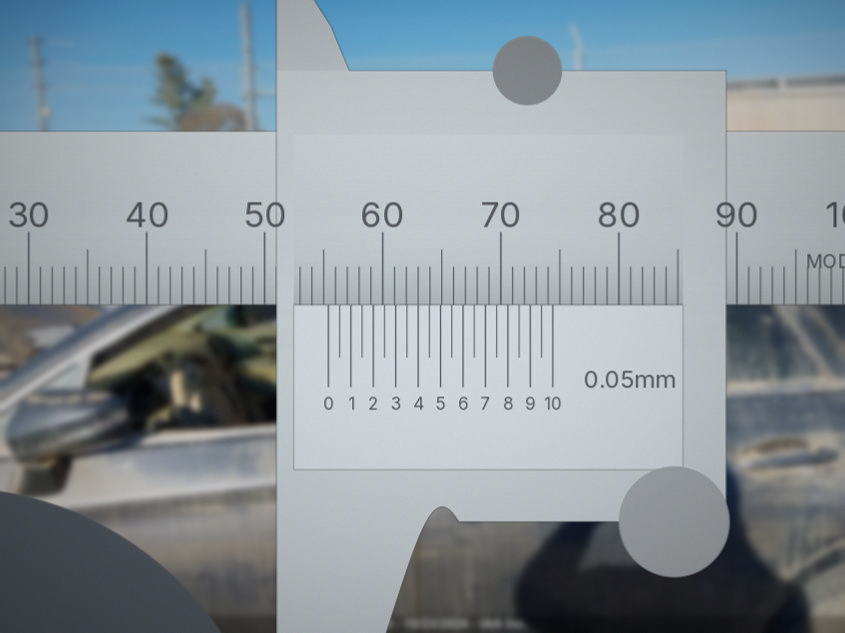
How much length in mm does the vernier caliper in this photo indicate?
55.4 mm
